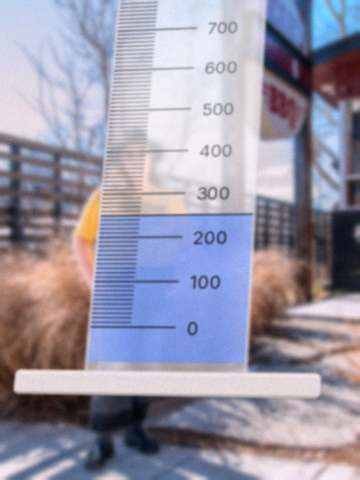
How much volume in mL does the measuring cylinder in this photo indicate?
250 mL
